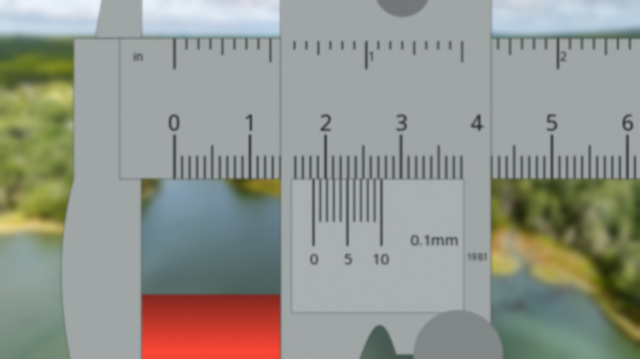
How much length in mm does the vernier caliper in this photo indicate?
18.4 mm
